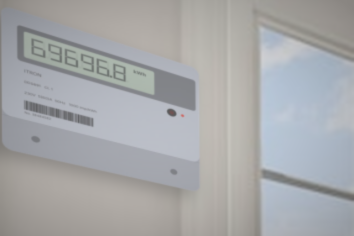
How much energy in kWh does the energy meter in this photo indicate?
69696.8 kWh
